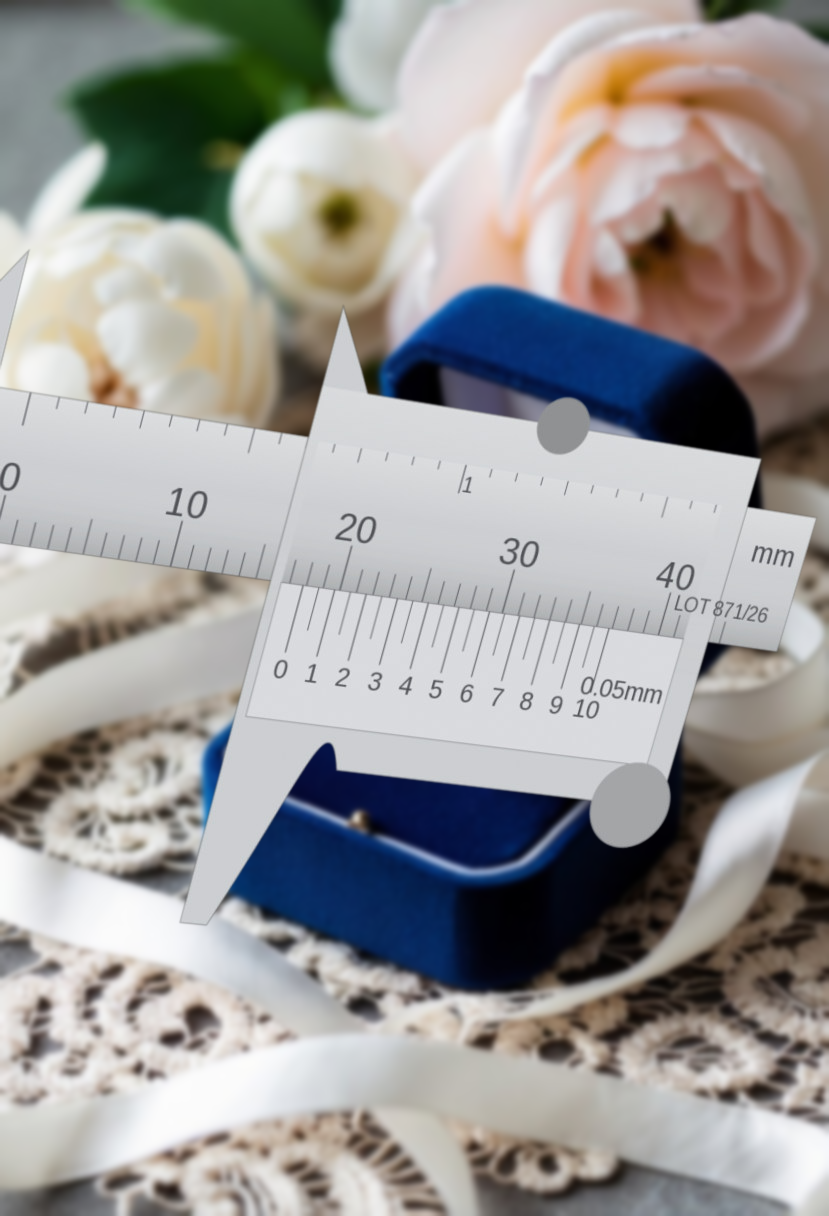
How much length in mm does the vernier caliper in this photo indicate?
17.8 mm
